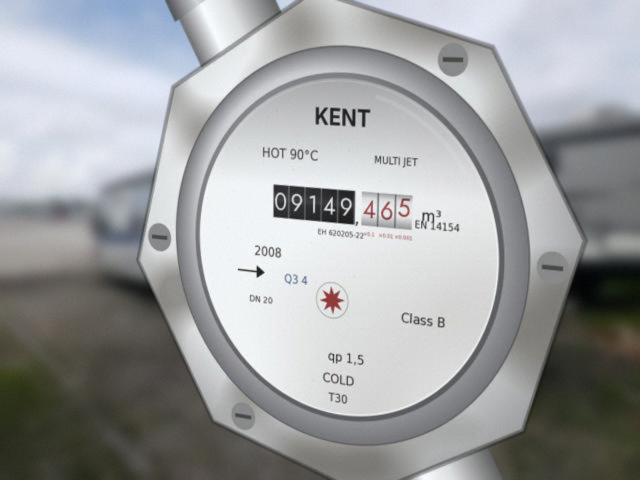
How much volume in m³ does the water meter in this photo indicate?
9149.465 m³
